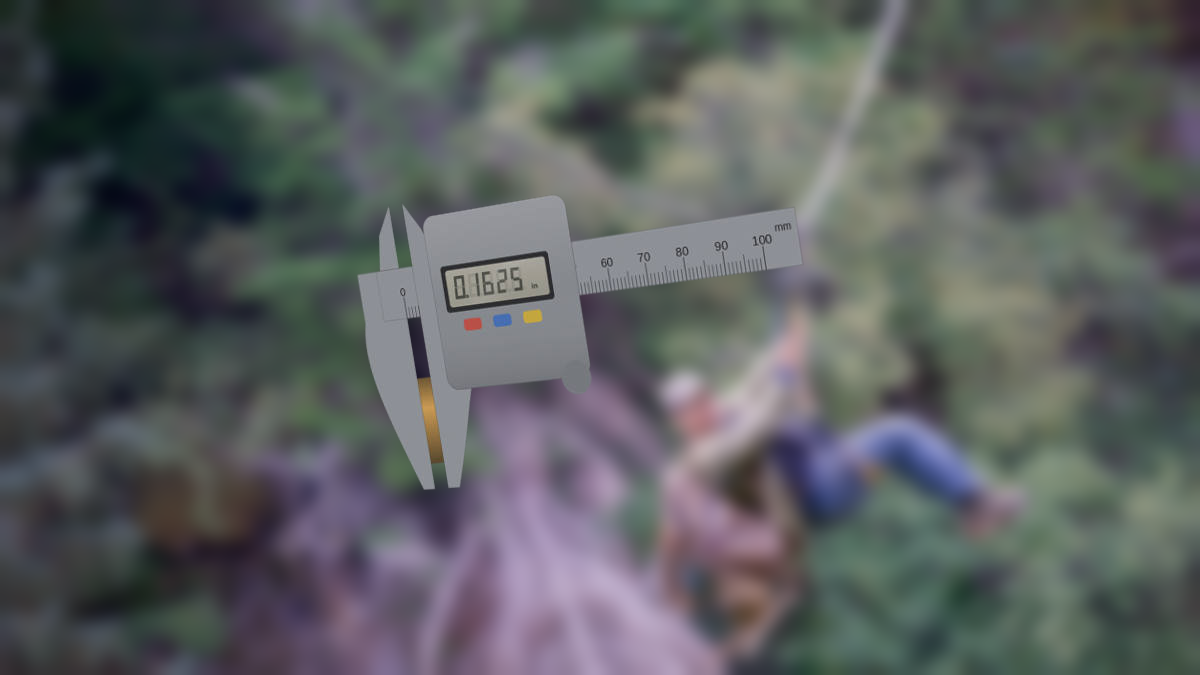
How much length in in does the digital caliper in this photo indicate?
0.1625 in
